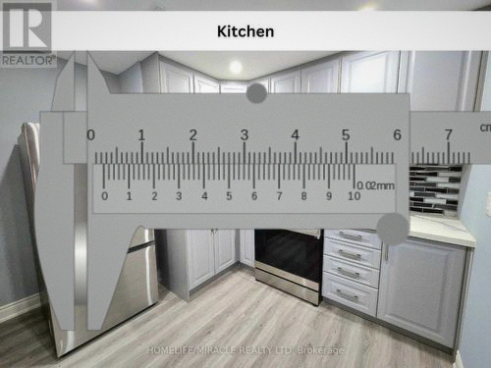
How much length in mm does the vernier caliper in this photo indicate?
2.5 mm
